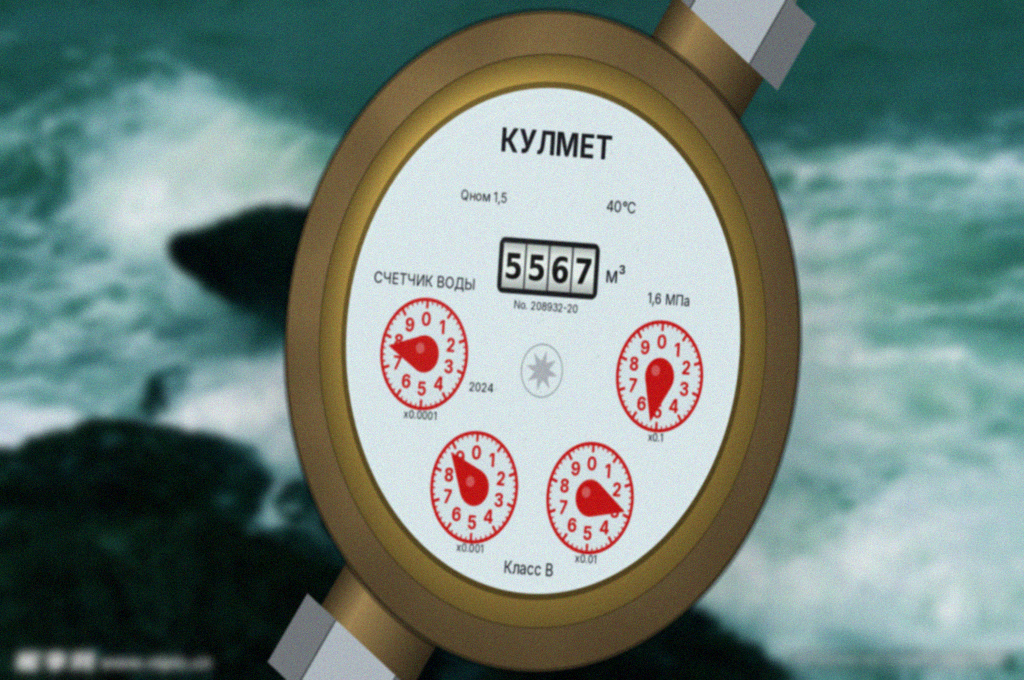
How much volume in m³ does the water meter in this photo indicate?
5567.5287 m³
